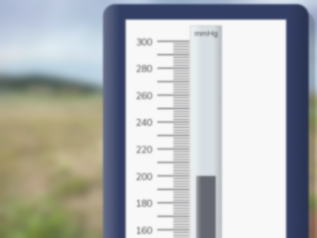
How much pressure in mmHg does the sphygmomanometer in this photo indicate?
200 mmHg
